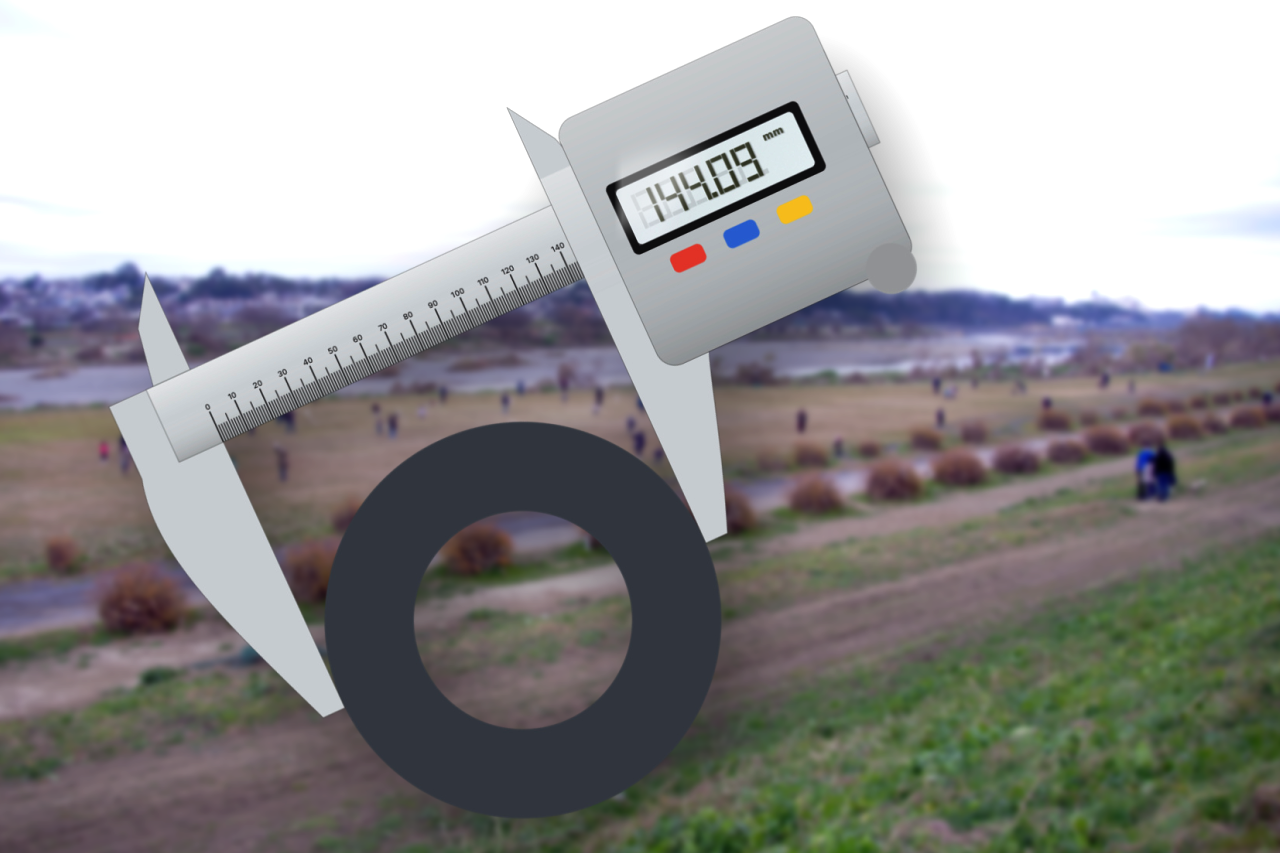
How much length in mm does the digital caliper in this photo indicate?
144.09 mm
